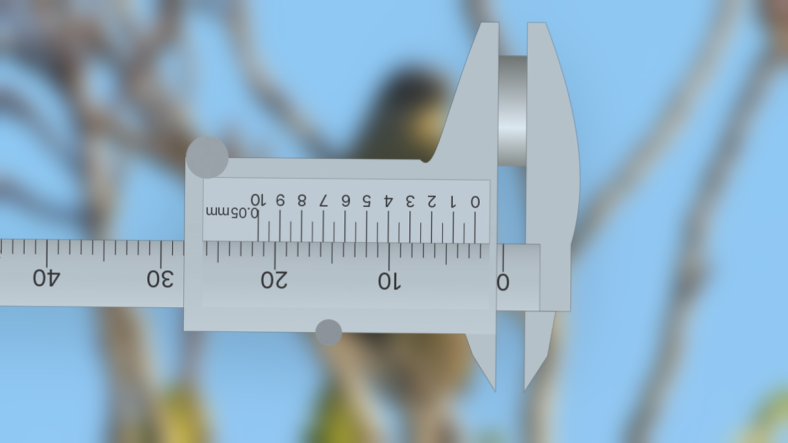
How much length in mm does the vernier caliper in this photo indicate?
2.5 mm
